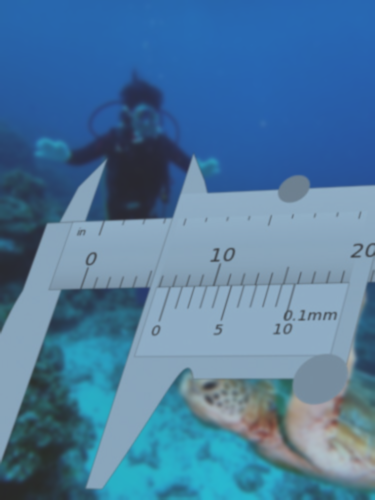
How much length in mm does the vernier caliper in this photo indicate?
6.8 mm
